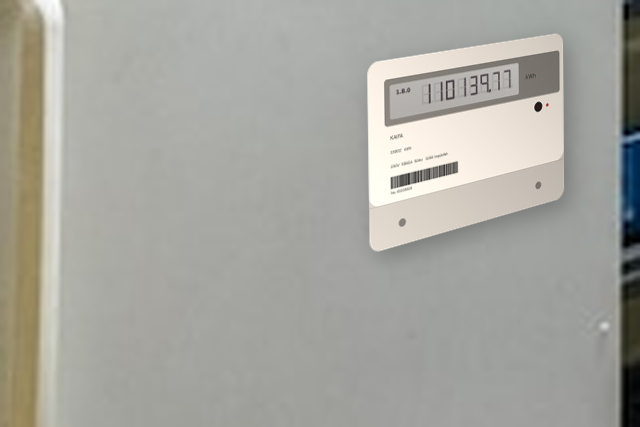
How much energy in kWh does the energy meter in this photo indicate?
110139.77 kWh
